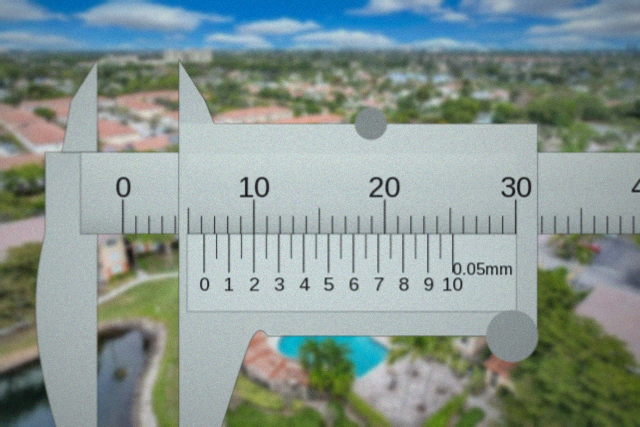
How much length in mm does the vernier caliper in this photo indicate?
6.2 mm
